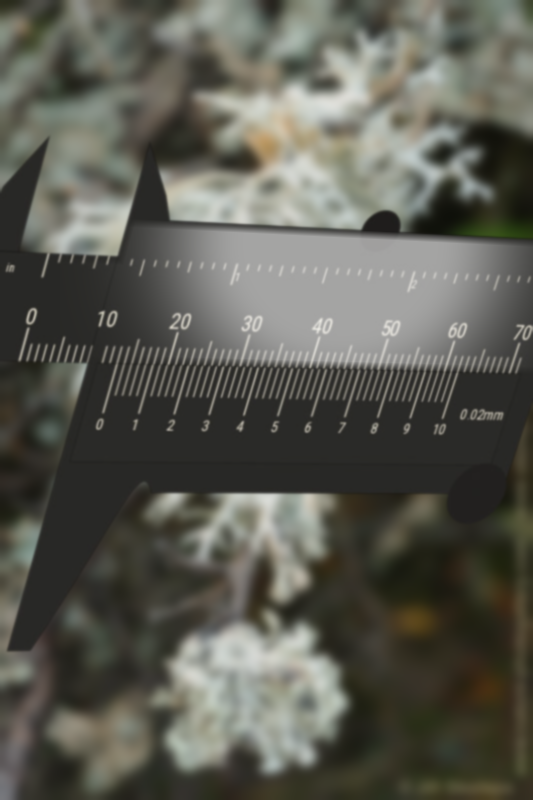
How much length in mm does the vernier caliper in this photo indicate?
13.0 mm
